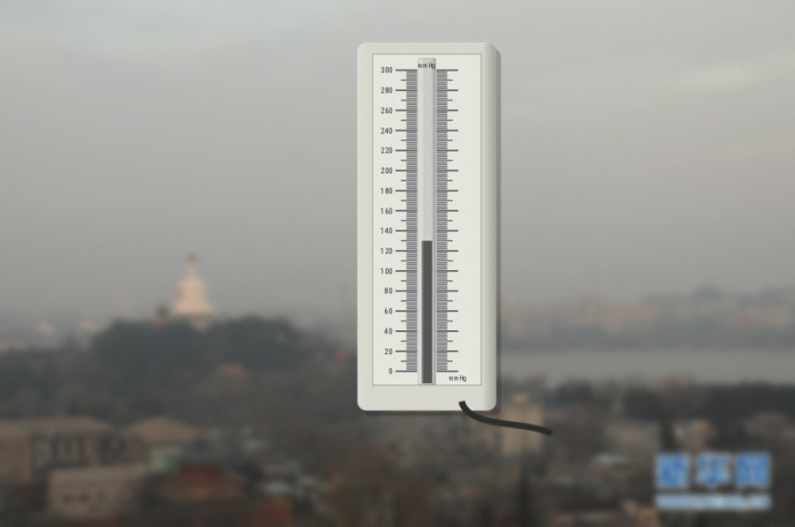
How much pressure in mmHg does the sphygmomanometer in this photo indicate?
130 mmHg
